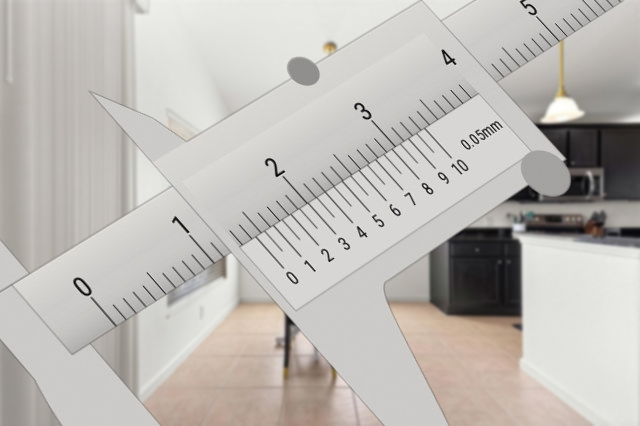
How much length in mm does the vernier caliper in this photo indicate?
14.4 mm
